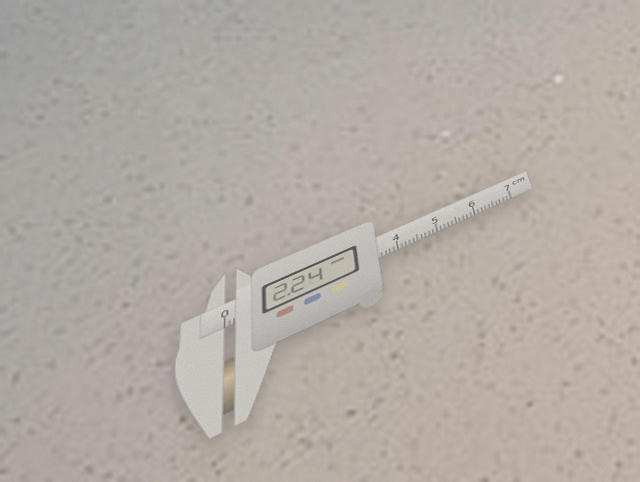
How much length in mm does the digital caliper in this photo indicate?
2.24 mm
